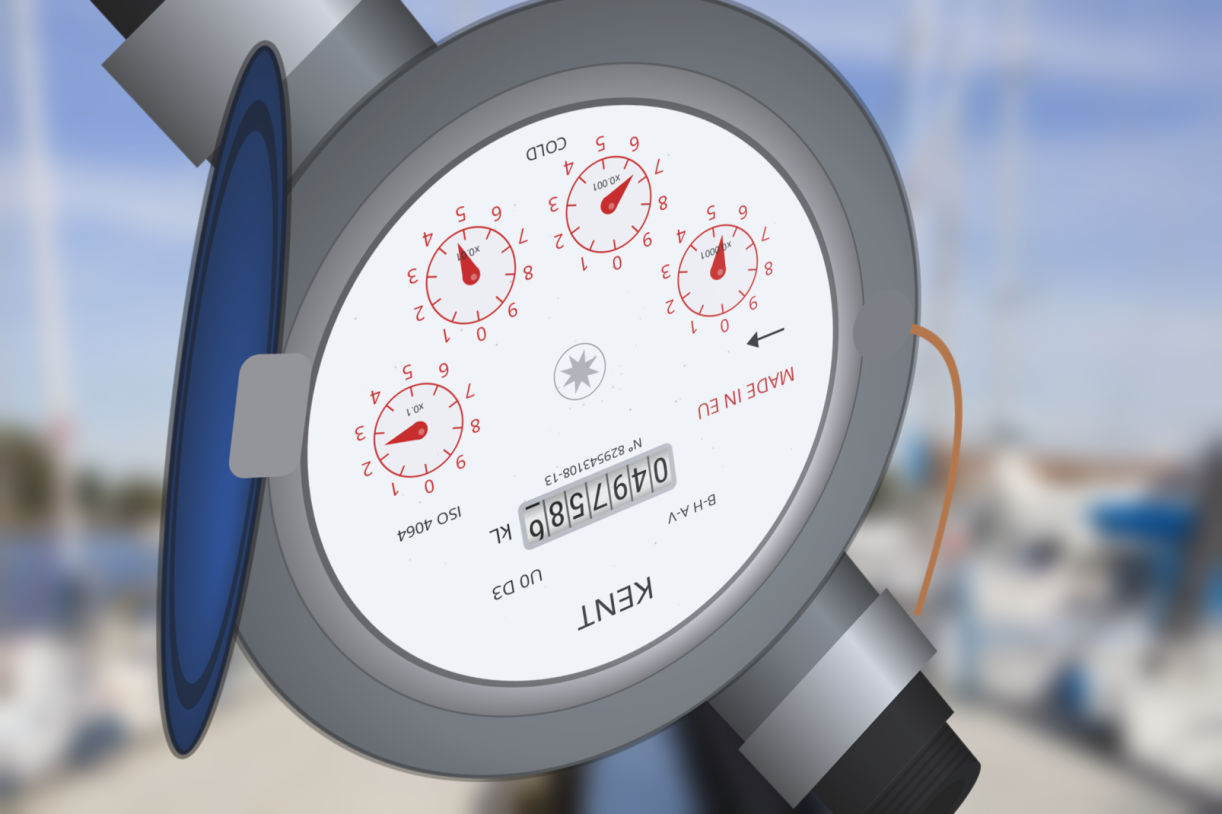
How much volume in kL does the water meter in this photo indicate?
497586.2465 kL
